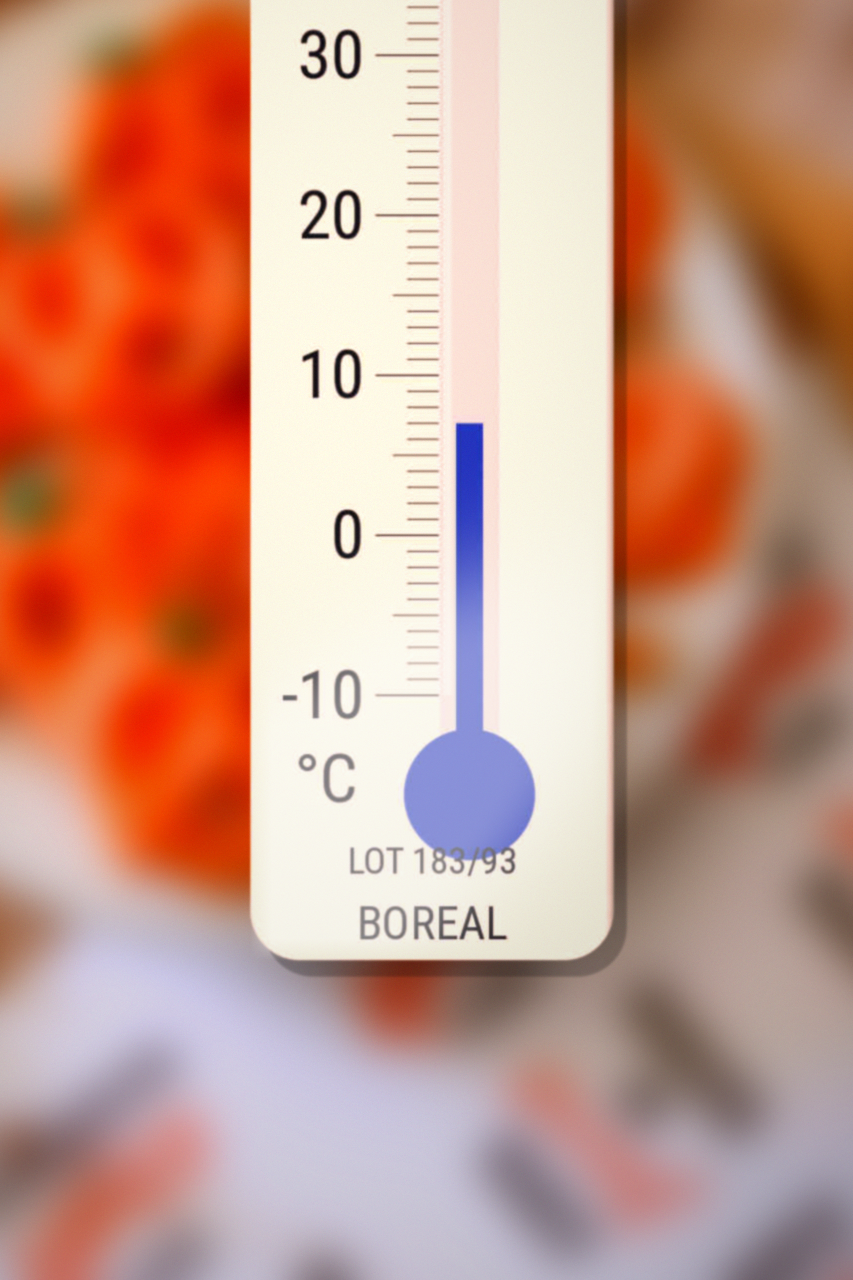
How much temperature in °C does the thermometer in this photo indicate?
7 °C
